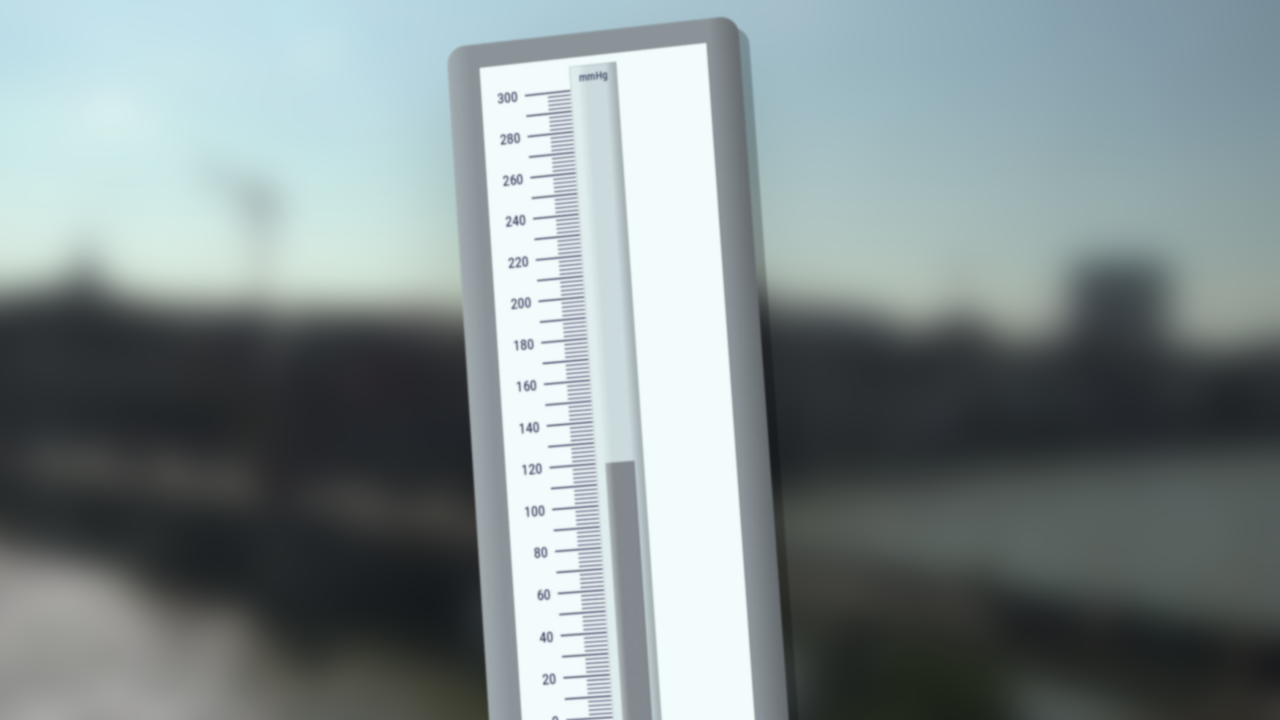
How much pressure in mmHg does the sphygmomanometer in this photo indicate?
120 mmHg
